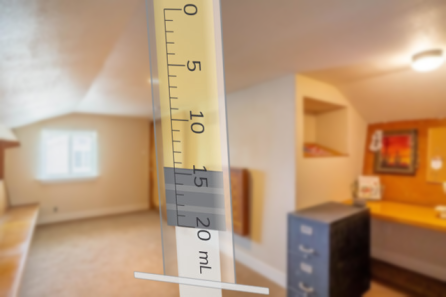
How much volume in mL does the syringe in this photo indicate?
14.5 mL
